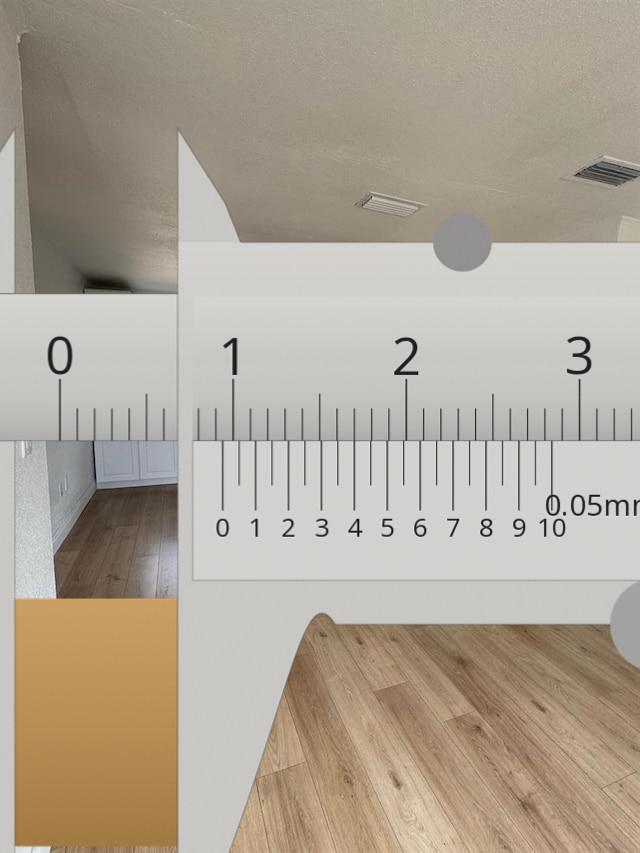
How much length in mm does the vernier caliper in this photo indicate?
9.4 mm
